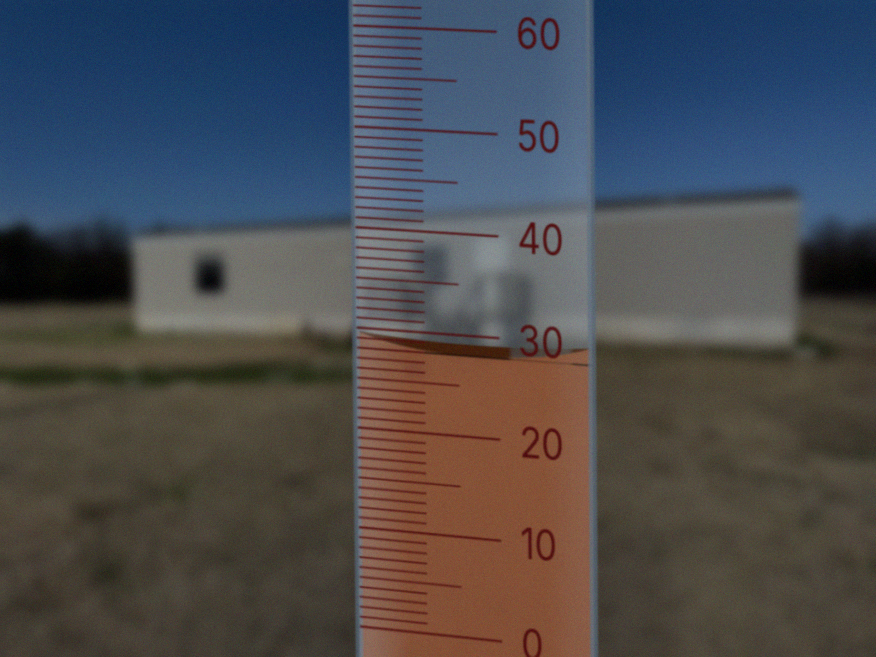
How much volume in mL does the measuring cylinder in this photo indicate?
28 mL
